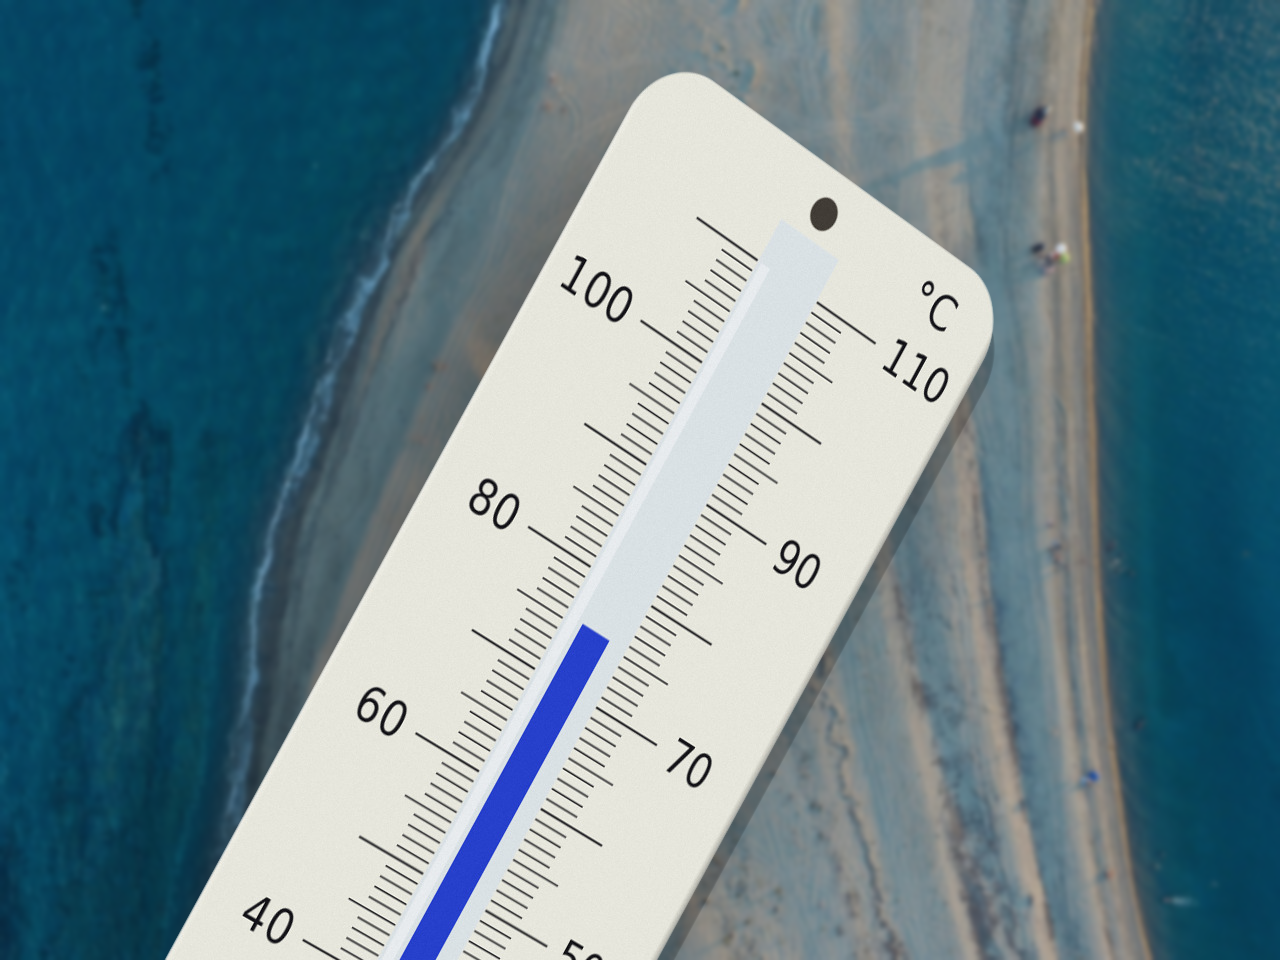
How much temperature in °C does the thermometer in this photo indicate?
75.5 °C
